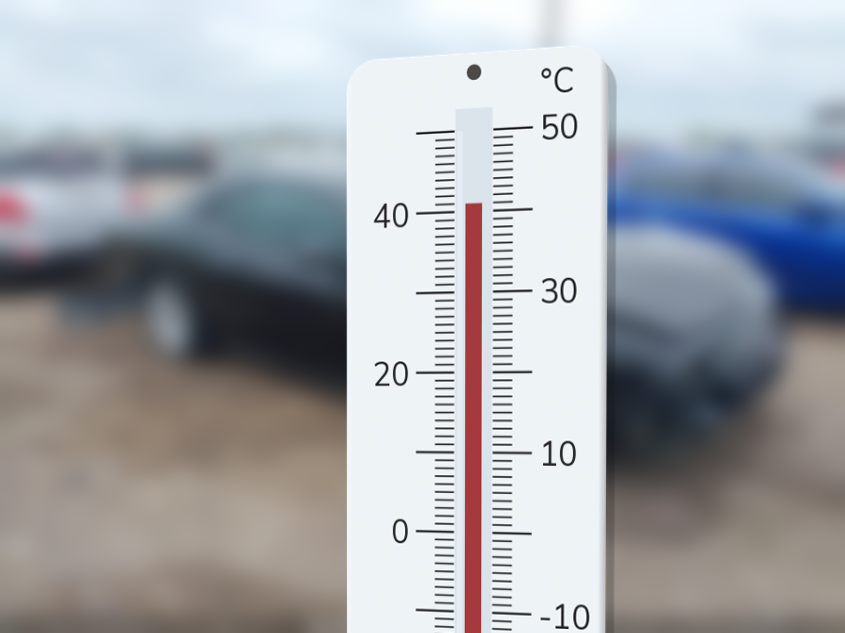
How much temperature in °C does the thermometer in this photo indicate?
41 °C
